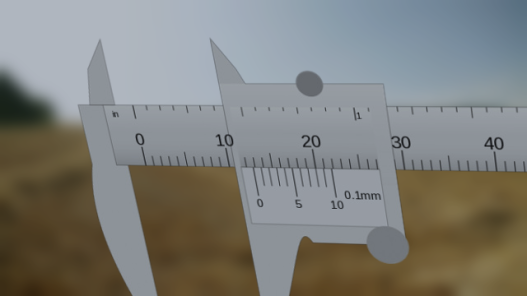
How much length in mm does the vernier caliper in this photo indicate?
12.8 mm
